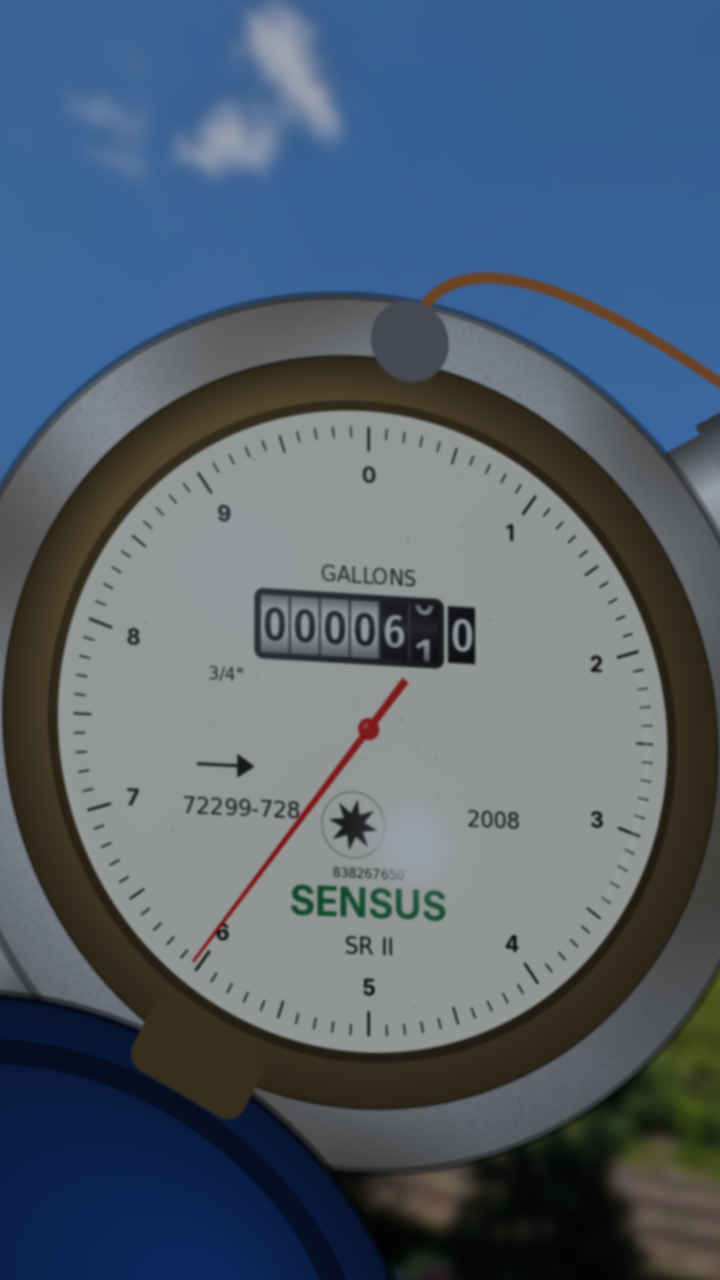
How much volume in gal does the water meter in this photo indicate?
606.0 gal
